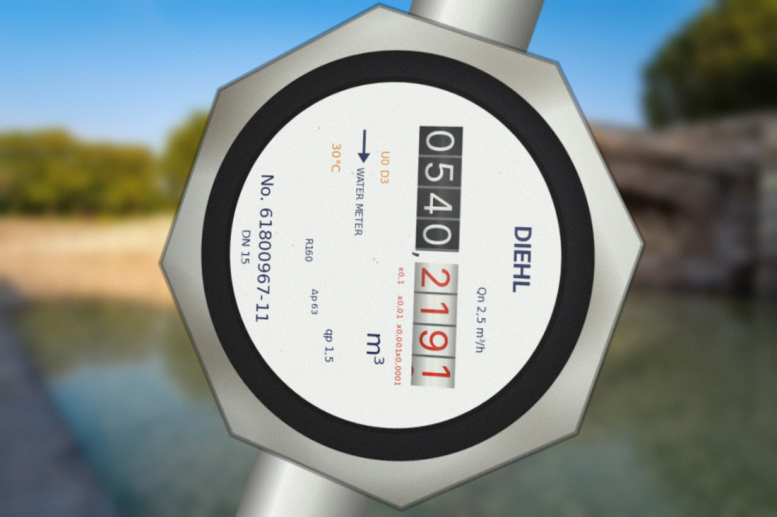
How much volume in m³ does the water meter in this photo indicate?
540.2191 m³
